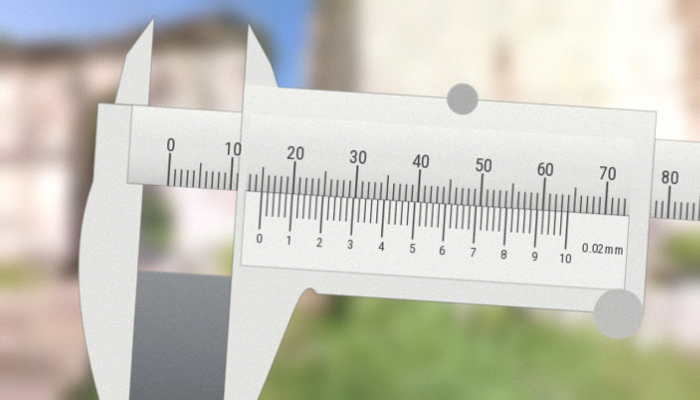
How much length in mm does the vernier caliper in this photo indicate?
15.0 mm
